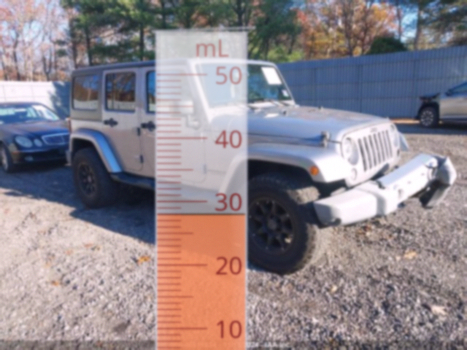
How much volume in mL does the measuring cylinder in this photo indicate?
28 mL
